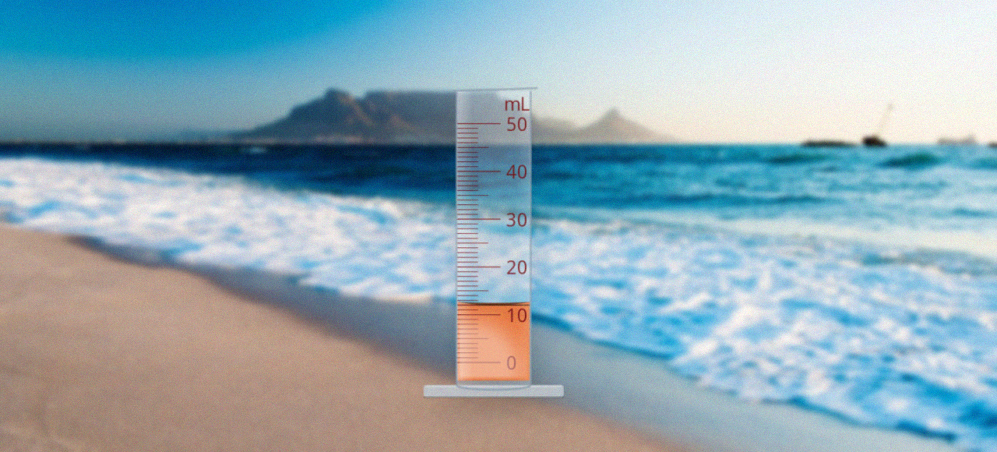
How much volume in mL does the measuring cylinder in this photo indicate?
12 mL
